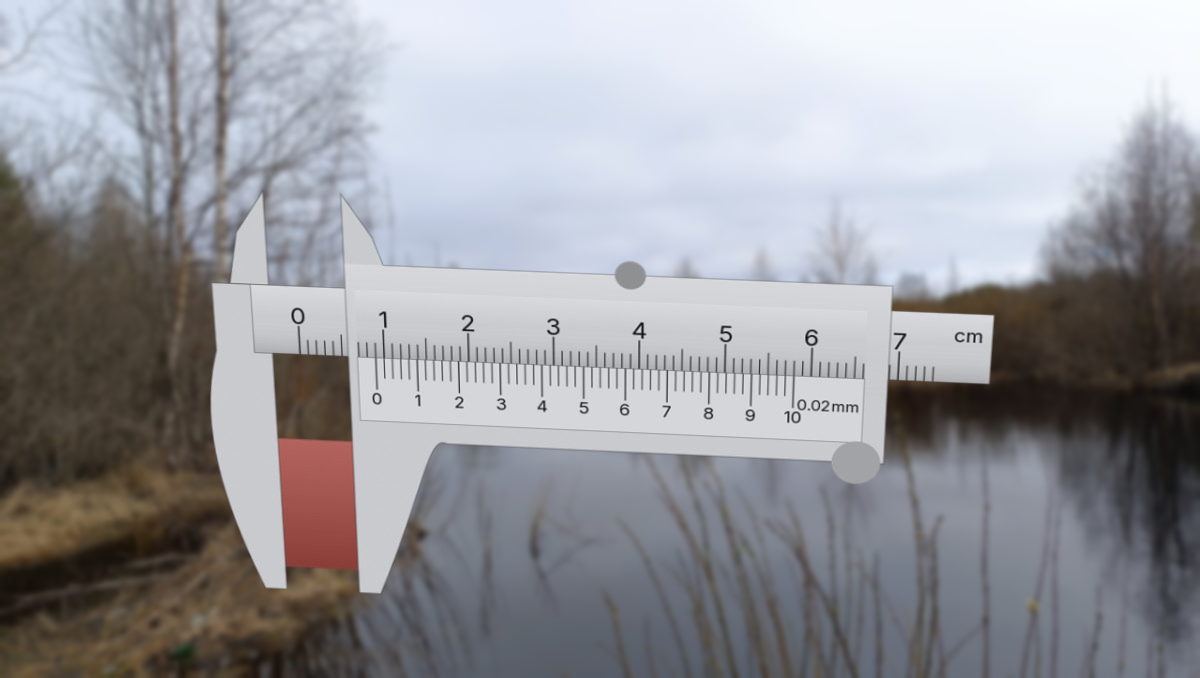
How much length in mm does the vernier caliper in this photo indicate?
9.0 mm
